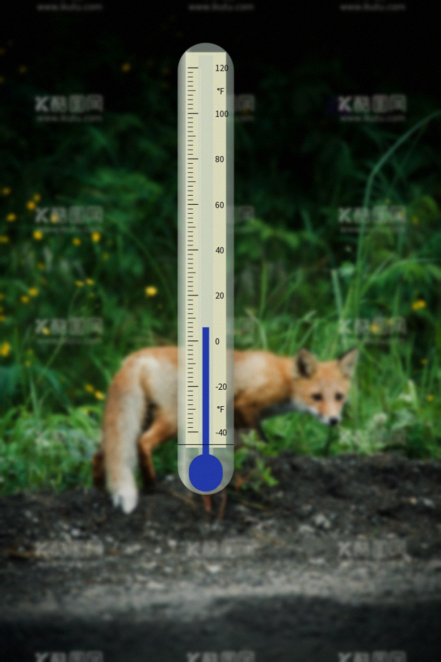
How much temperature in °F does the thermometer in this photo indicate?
6 °F
